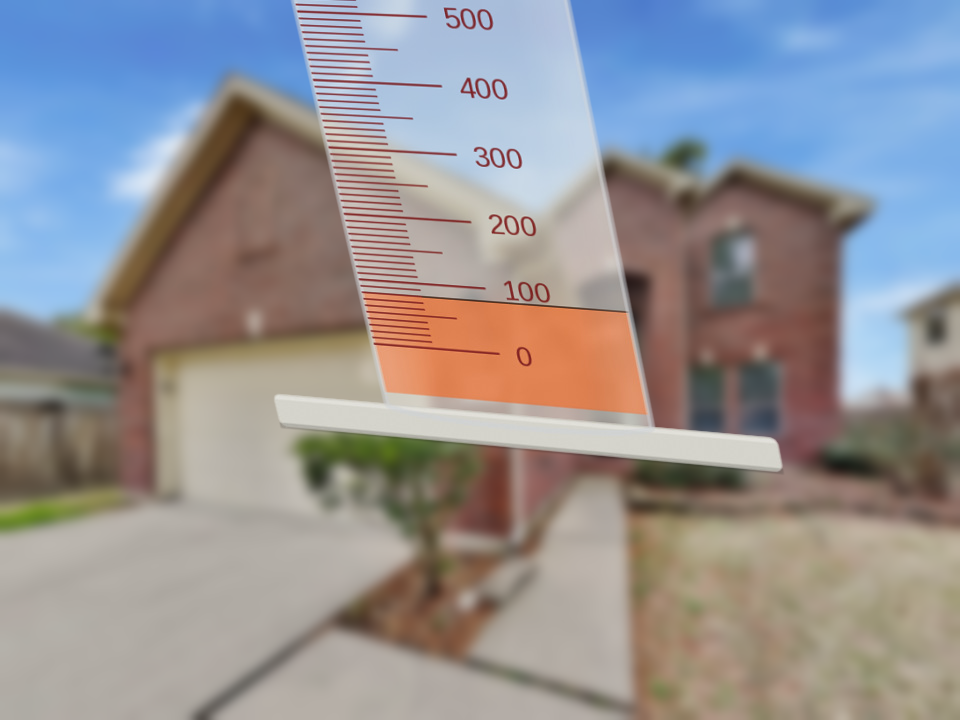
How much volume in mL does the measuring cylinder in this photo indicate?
80 mL
